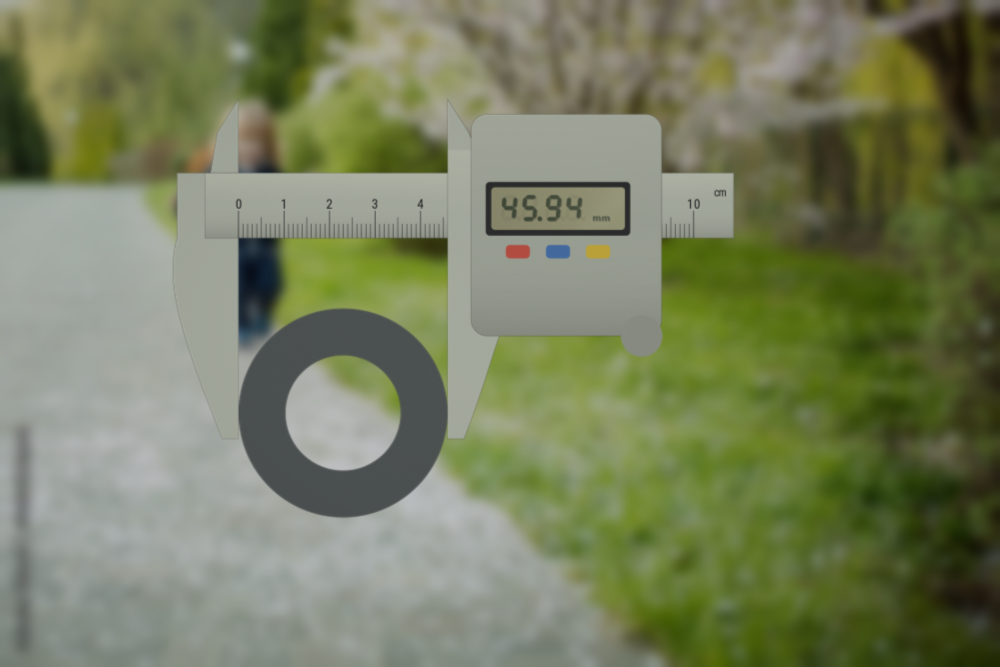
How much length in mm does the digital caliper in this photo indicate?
45.94 mm
